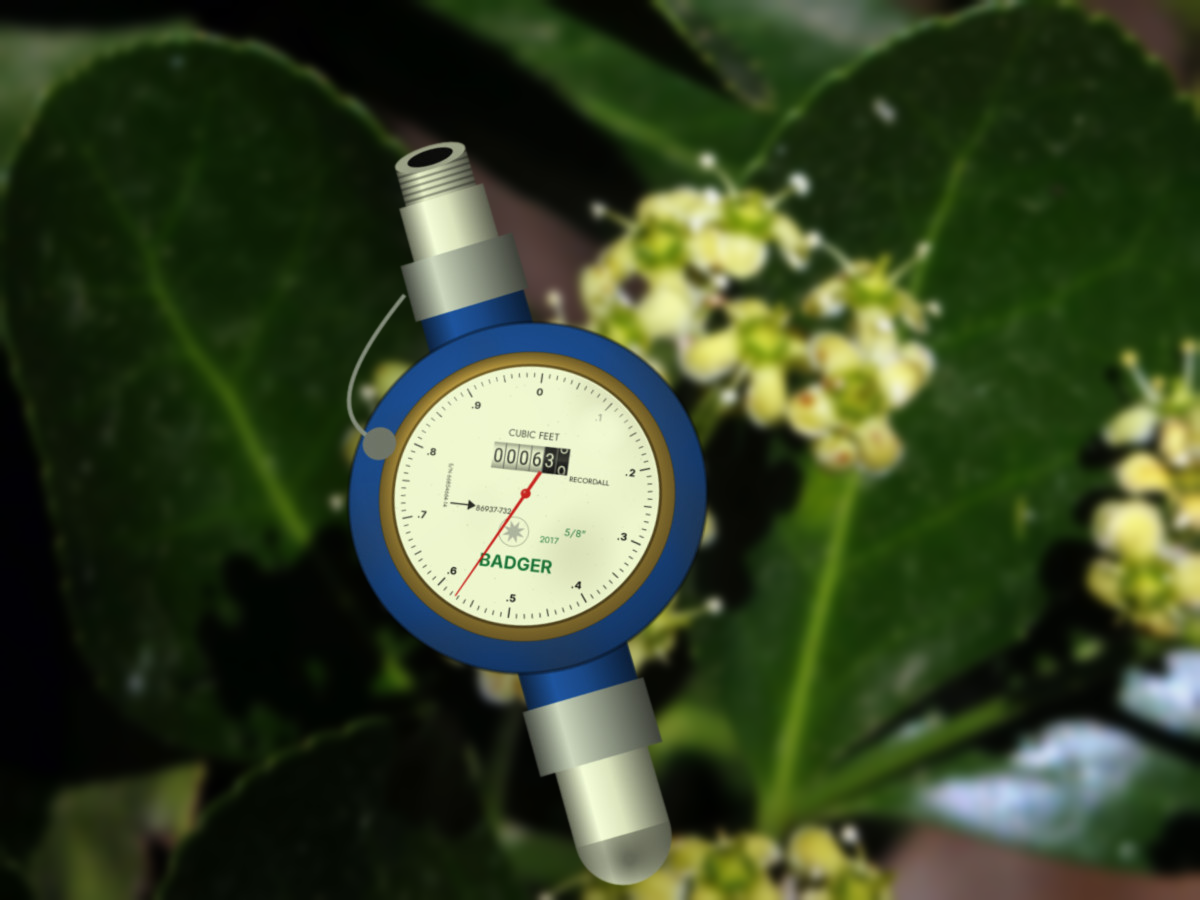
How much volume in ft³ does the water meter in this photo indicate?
638.57 ft³
